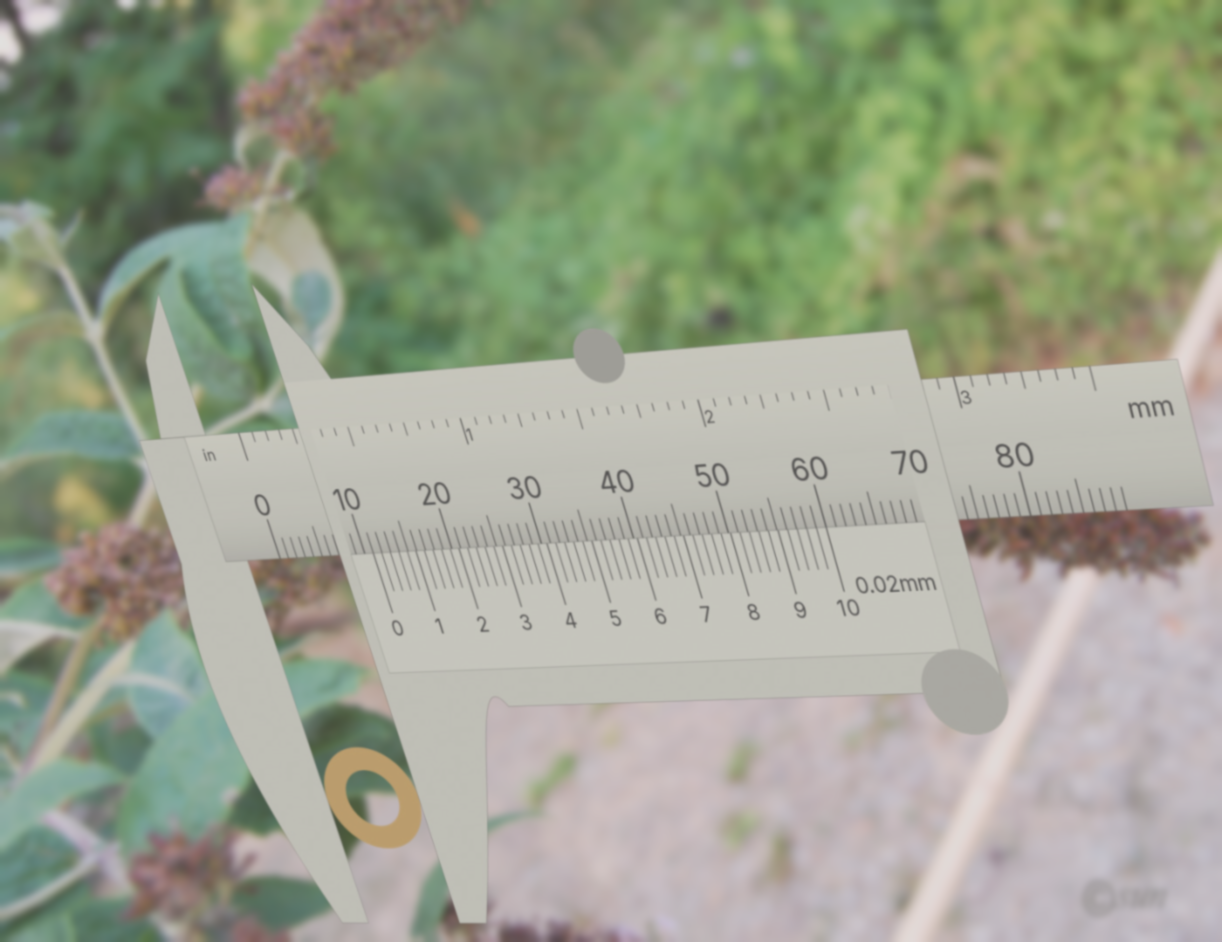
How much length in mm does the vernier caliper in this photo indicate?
11.0 mm
